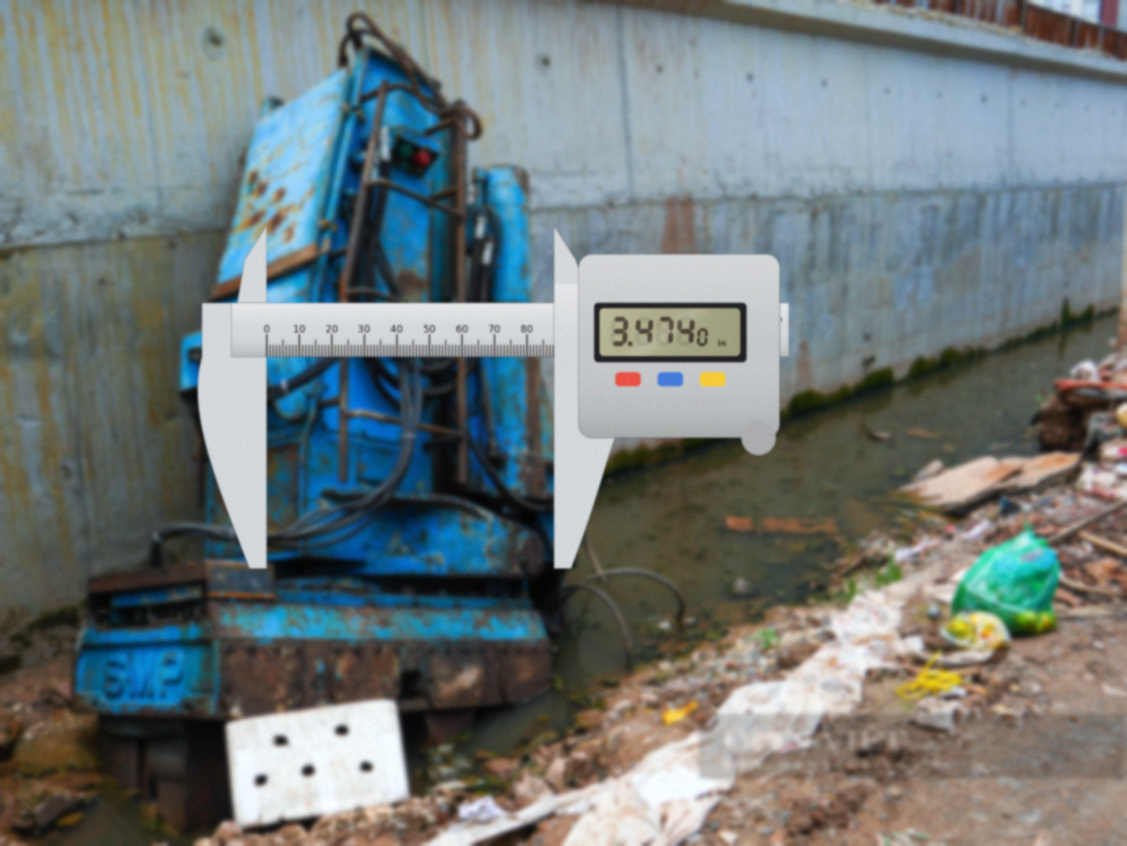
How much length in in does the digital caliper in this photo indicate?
3.4740 in
